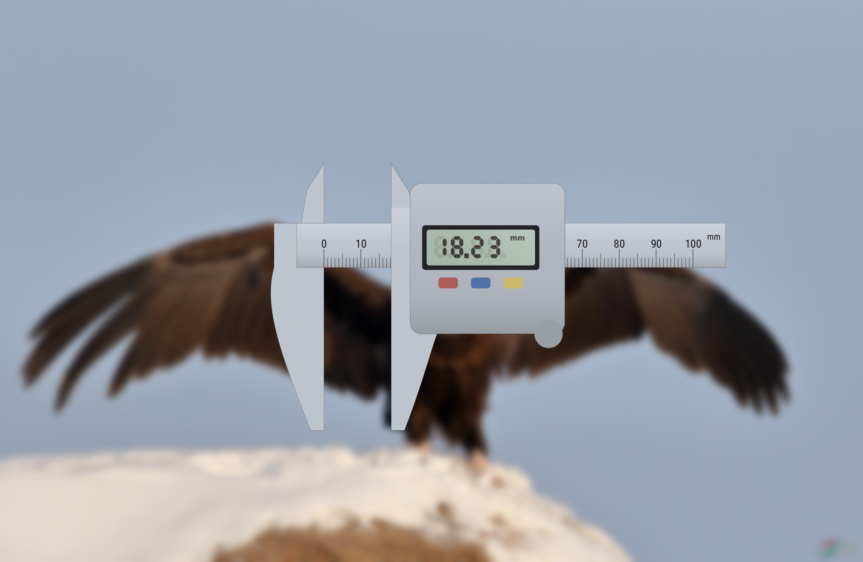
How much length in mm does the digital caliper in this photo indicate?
18.23 mm
